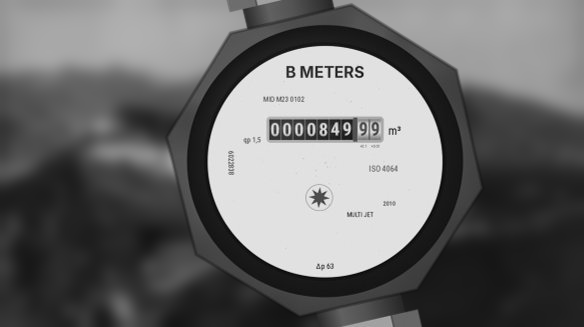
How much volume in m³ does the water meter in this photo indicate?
849.99 m³
